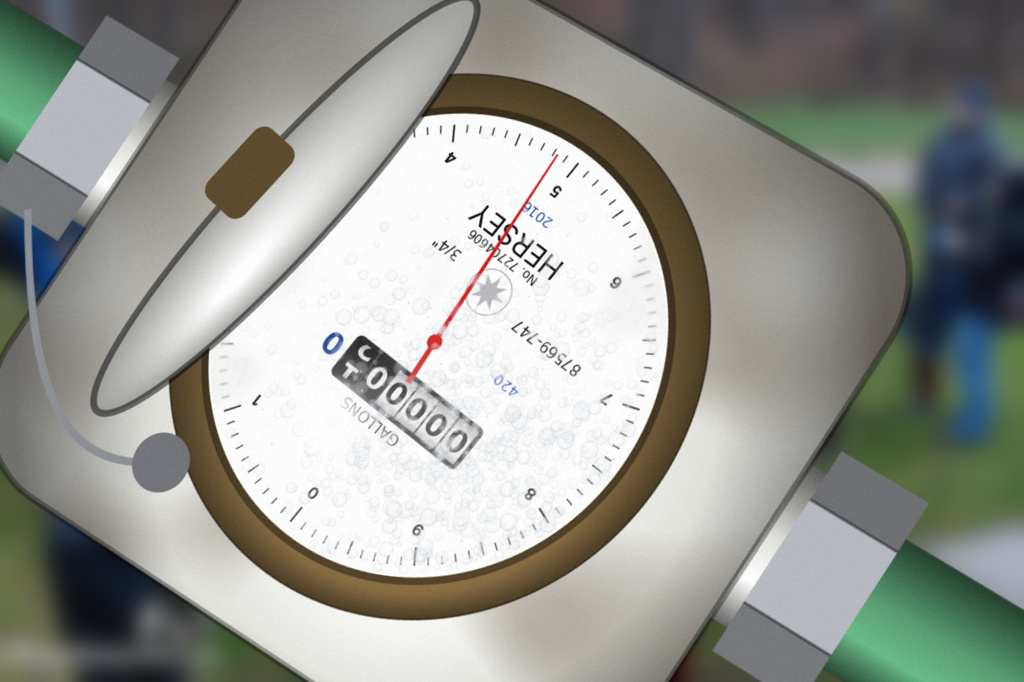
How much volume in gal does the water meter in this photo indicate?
14.8 gal
